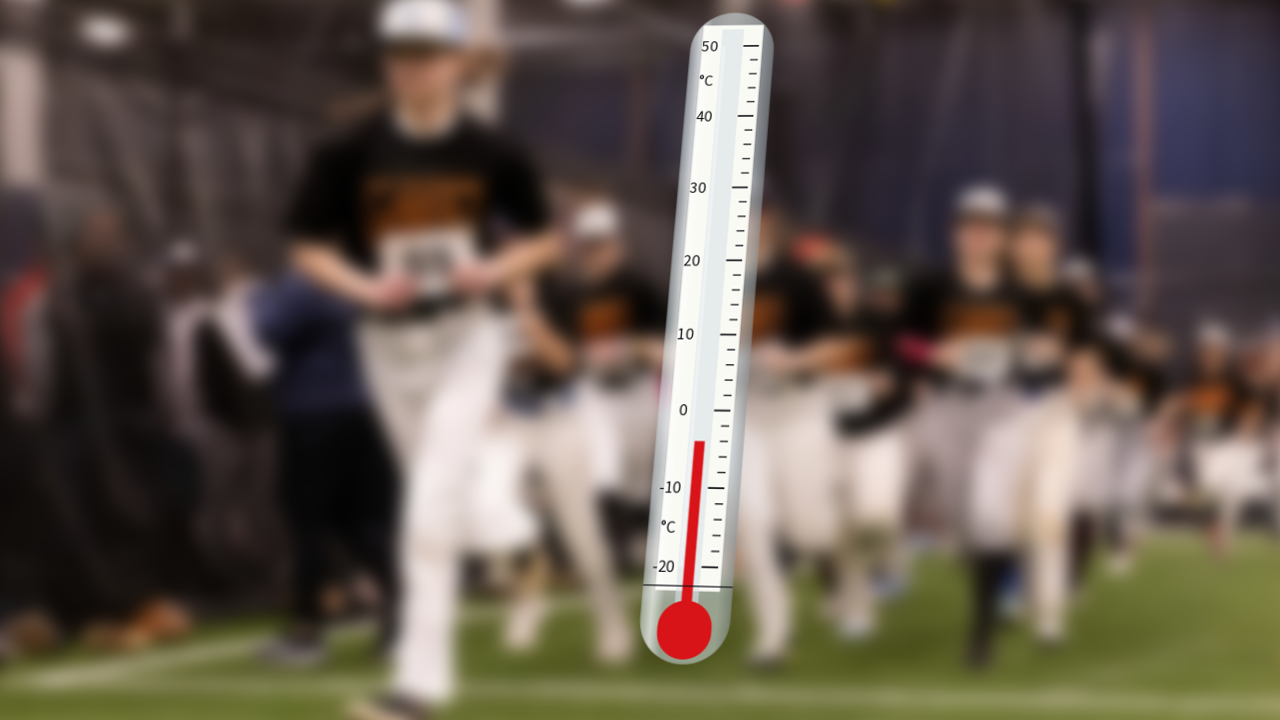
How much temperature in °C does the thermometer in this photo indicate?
-4 °C
